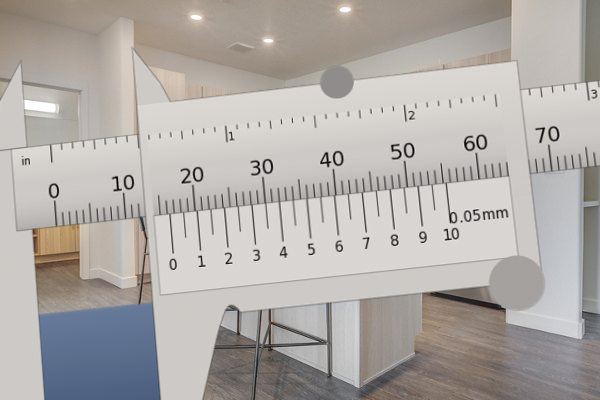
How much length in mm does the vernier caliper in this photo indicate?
16.4 mm
